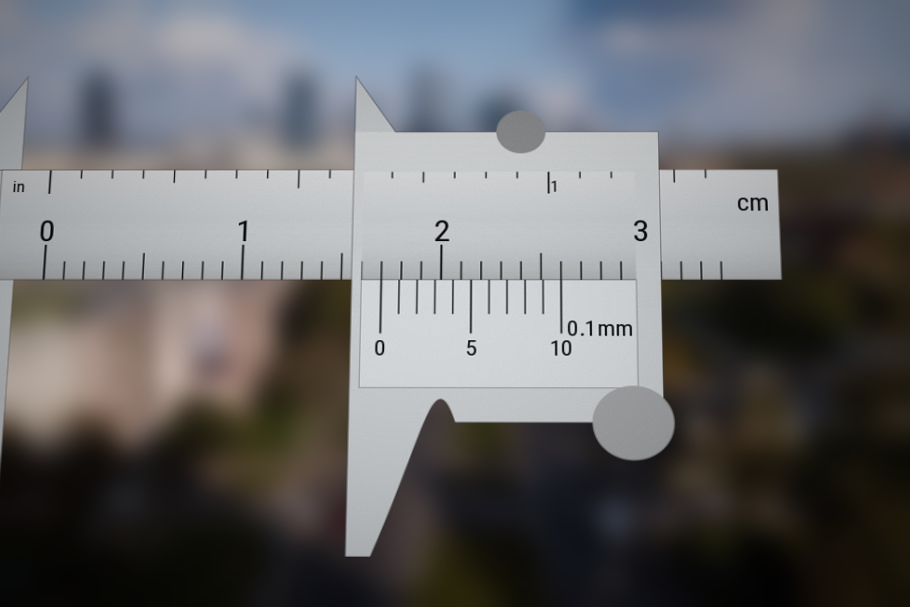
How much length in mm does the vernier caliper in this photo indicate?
17.0 mm
